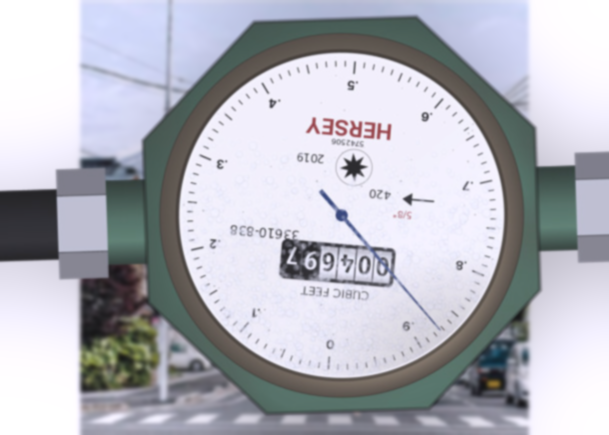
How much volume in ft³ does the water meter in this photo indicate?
4696.87 ft³
